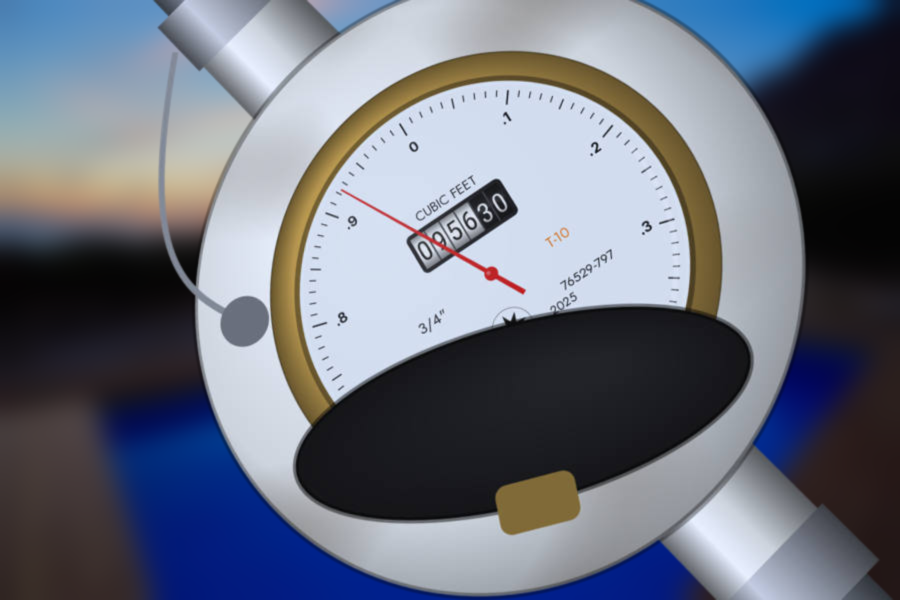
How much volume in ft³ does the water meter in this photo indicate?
95629.92 ft³
